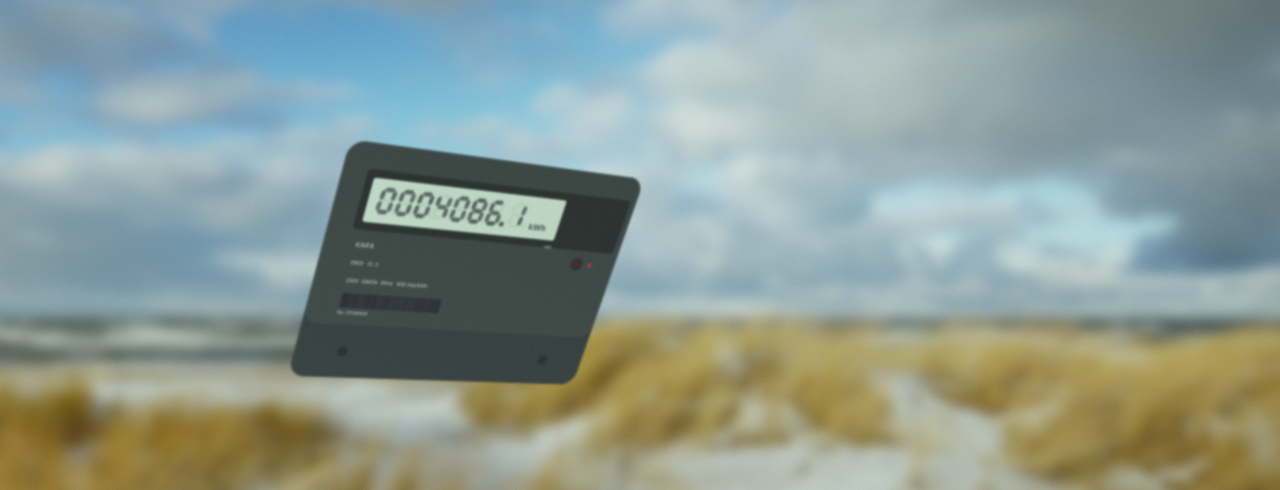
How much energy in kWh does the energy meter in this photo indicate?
4086.1 kWh
